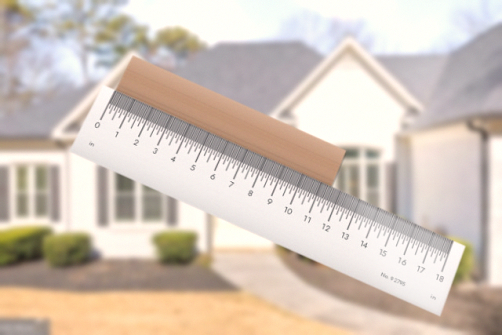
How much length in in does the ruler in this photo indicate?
11.5 in
